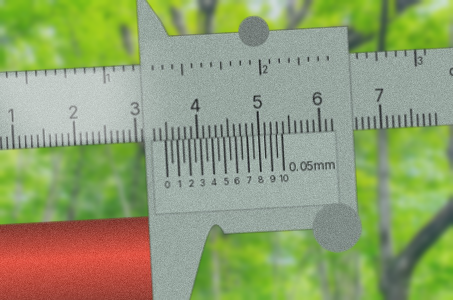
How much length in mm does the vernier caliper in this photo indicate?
34.8 mm
